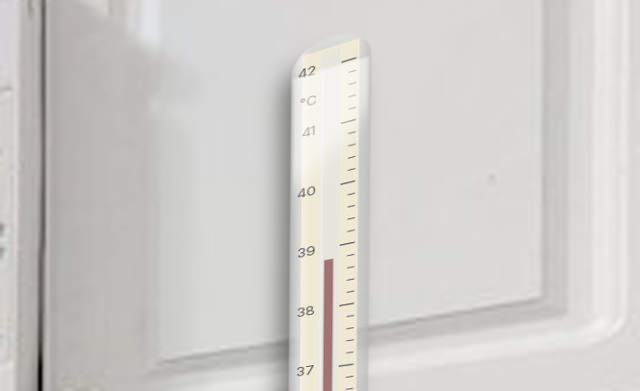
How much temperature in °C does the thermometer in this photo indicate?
38.8 °C
